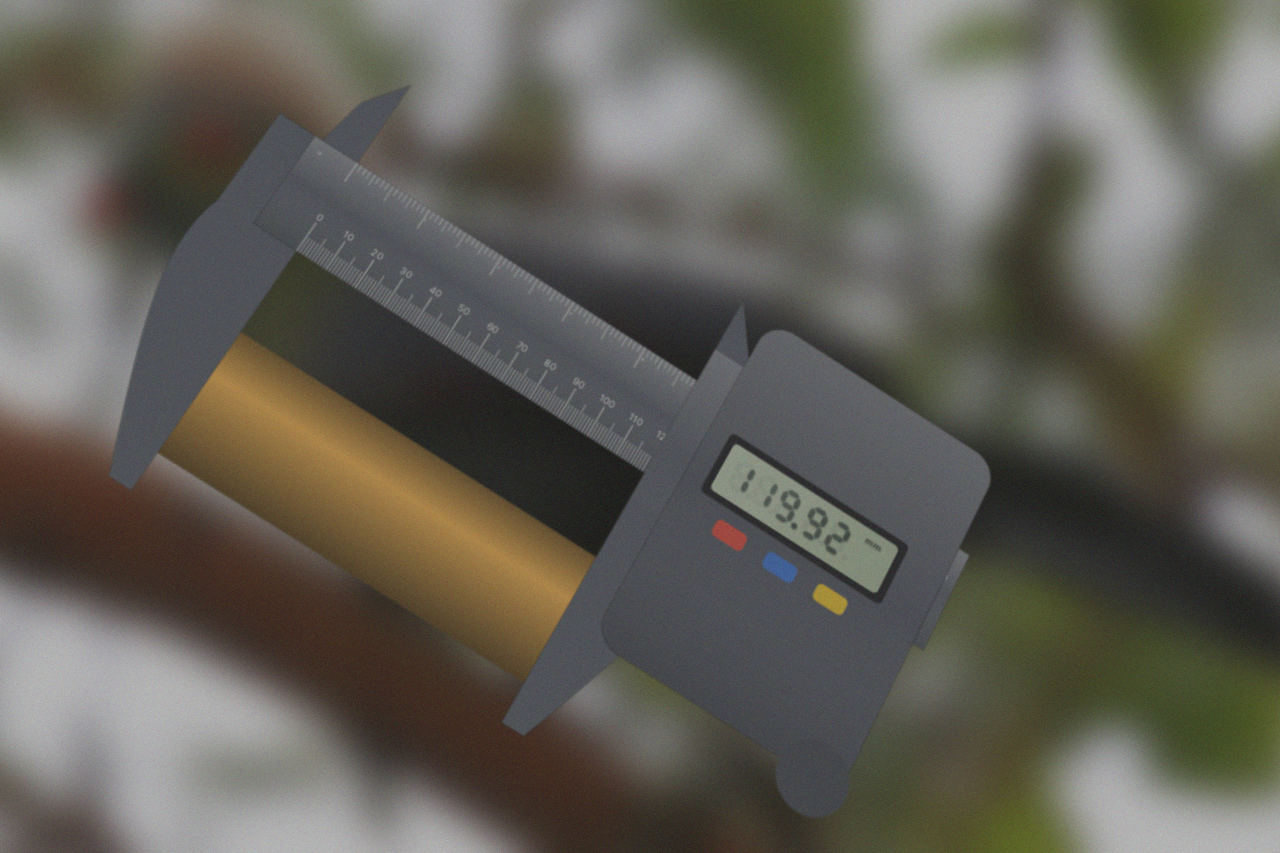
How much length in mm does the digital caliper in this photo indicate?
119.92 mm
